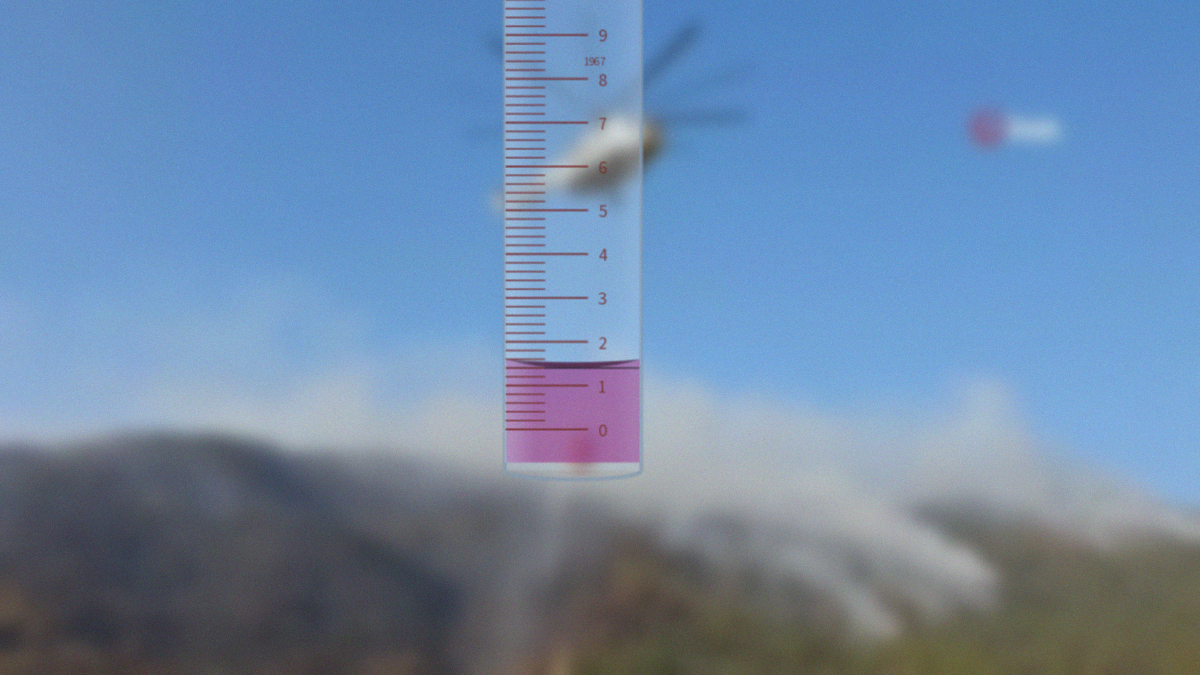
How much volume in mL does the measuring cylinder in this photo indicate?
1.4 mL
